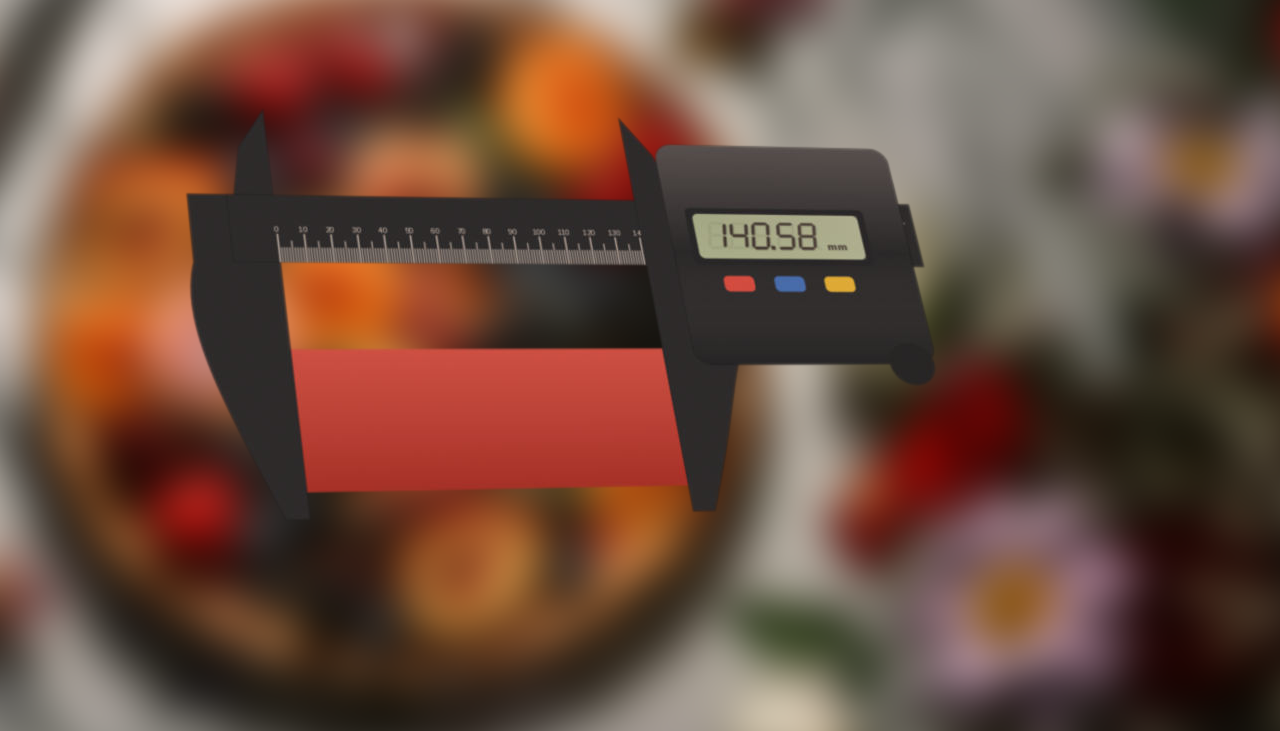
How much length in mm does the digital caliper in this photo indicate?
140.58 mm
